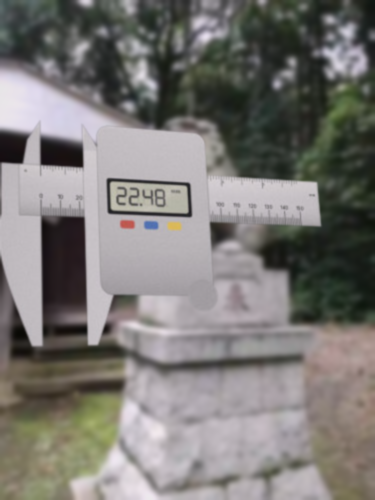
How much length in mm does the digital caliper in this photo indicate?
22.48 mm
